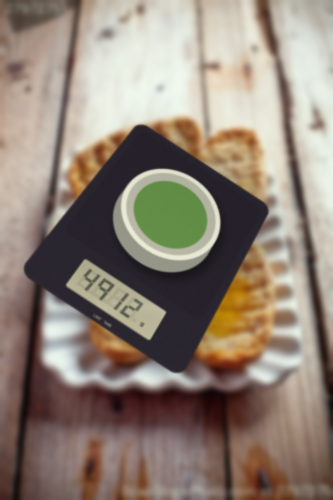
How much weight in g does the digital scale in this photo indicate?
4912 g
